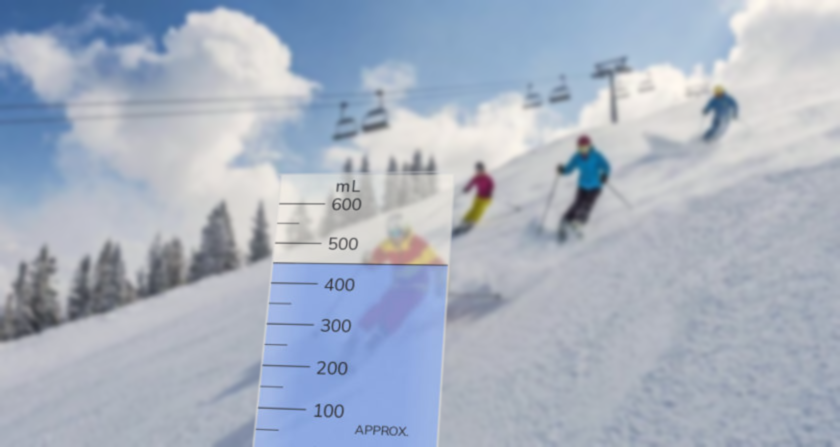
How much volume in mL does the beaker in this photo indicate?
450 mL
